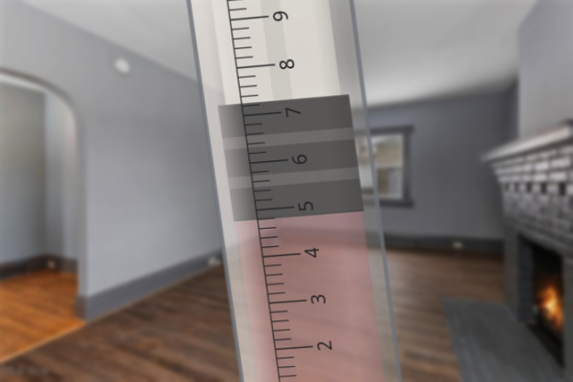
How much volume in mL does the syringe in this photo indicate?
4.8 mL
